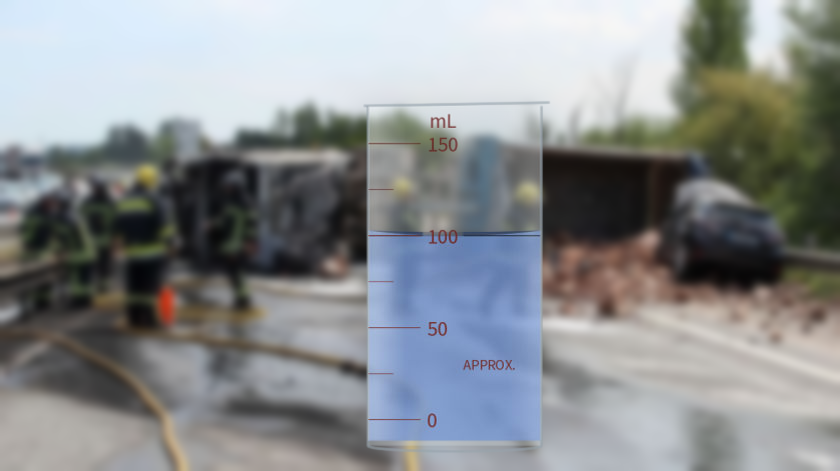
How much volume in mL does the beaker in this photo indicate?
100 mL
